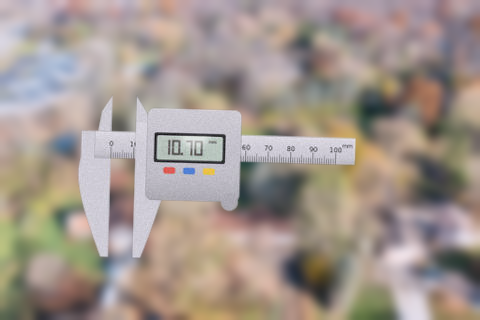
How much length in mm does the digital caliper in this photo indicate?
10.70 mm
